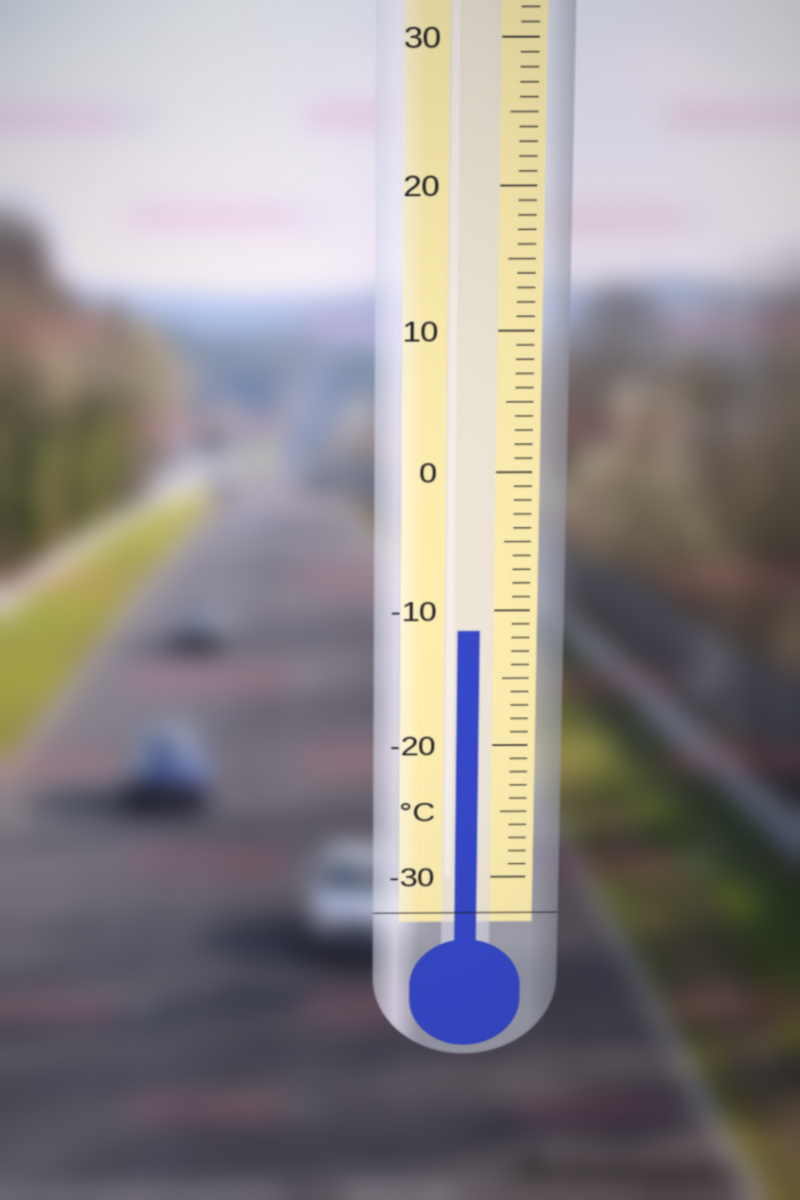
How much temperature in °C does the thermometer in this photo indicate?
-11.5 °C
